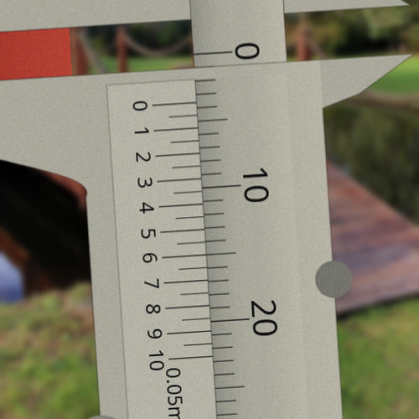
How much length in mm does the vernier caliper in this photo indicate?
3.6 mm
